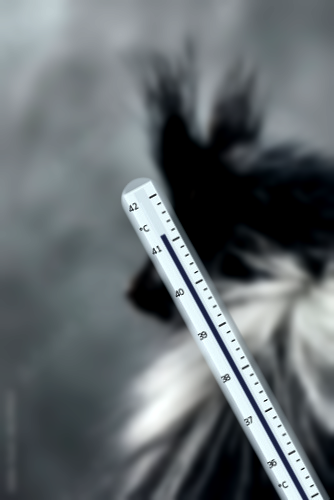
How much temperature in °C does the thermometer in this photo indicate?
41.2 °C
